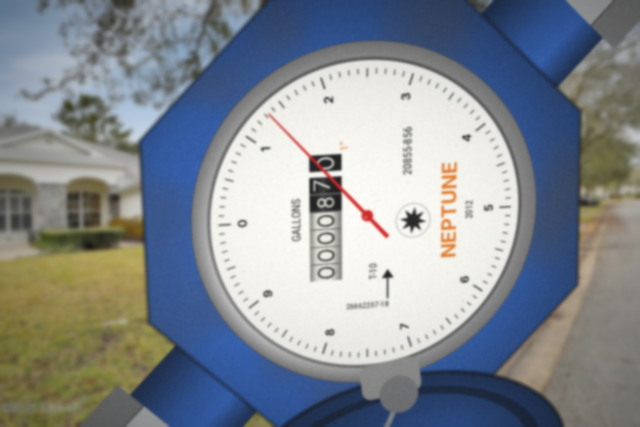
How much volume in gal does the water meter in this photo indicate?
871.3 gal
